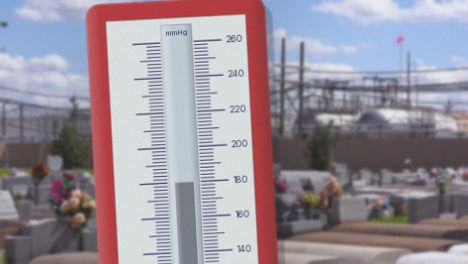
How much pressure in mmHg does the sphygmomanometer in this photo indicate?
180 mmHg
